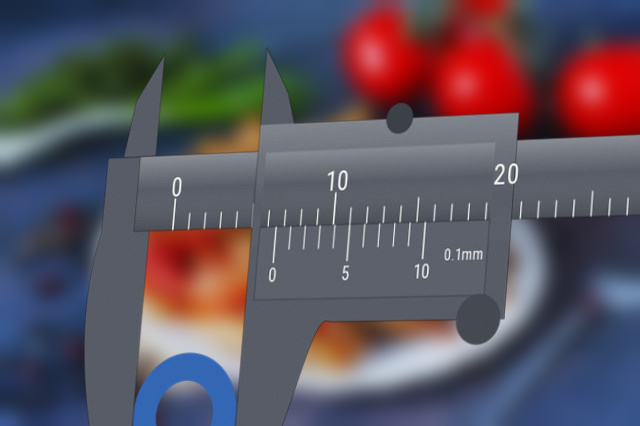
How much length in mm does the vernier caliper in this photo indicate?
6.5 mm
